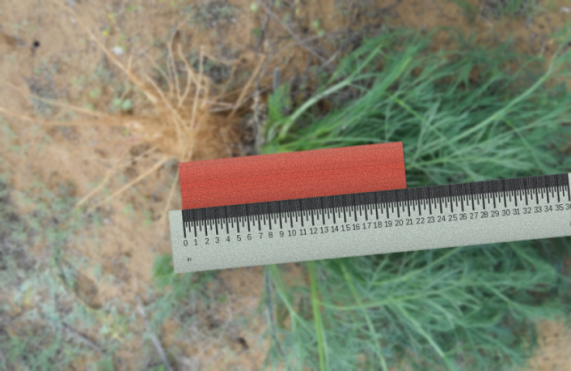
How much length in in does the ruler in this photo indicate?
21 in
